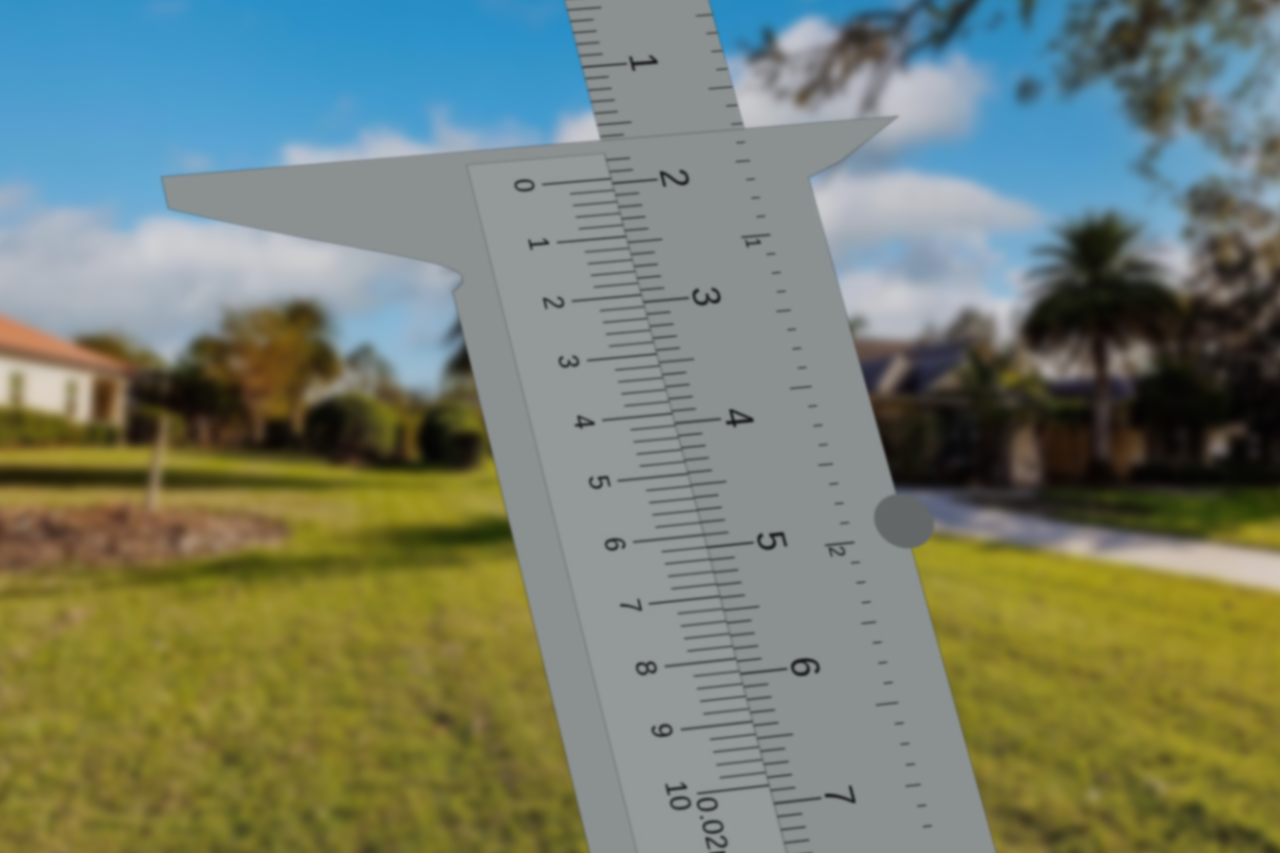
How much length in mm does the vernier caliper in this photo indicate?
19.6 mm
